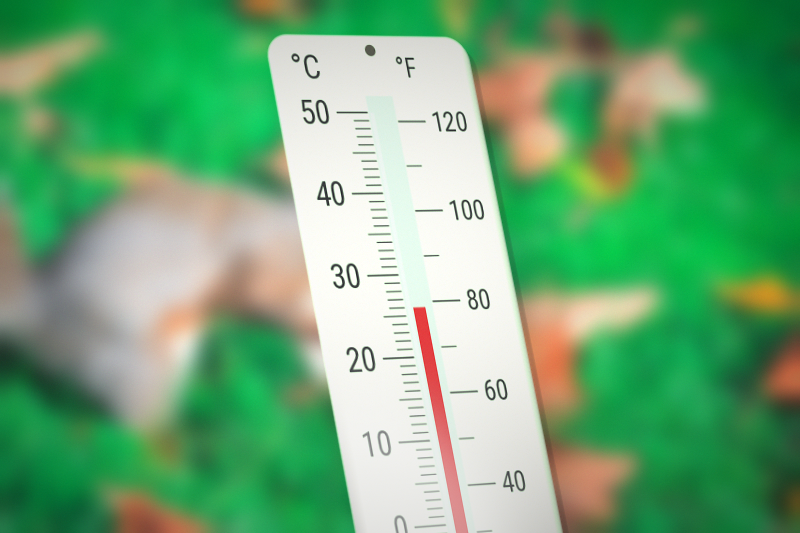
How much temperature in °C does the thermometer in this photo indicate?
26 °C
